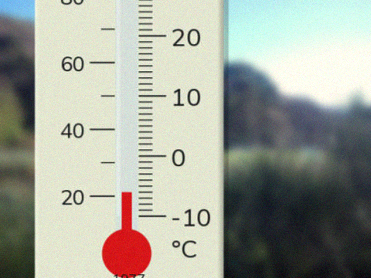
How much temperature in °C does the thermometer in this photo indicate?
-6 °C
